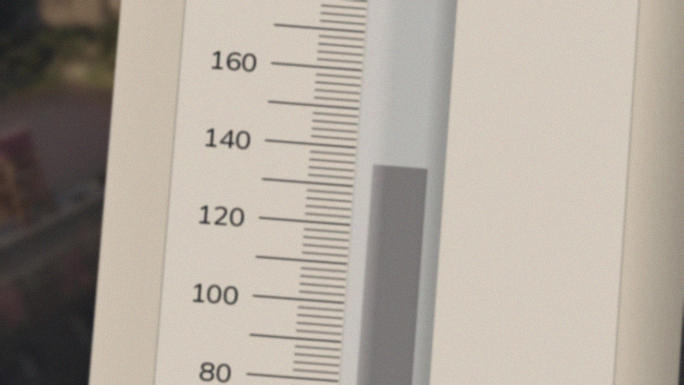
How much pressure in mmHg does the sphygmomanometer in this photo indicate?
136 mmHg
